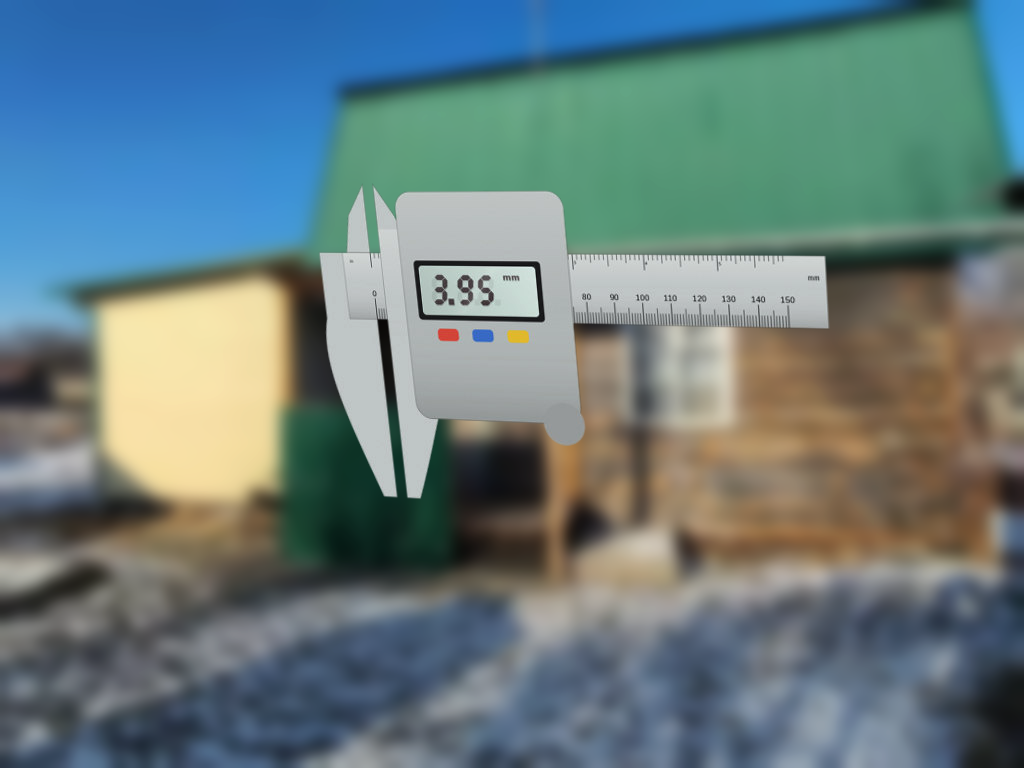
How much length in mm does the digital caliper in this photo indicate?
3.95 mm
